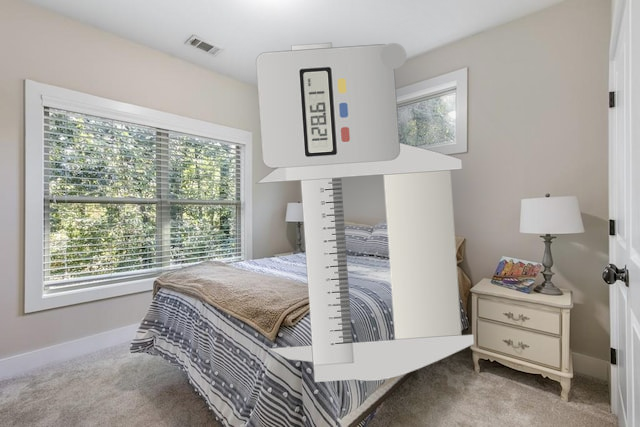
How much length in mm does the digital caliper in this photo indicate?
128.61 mm
